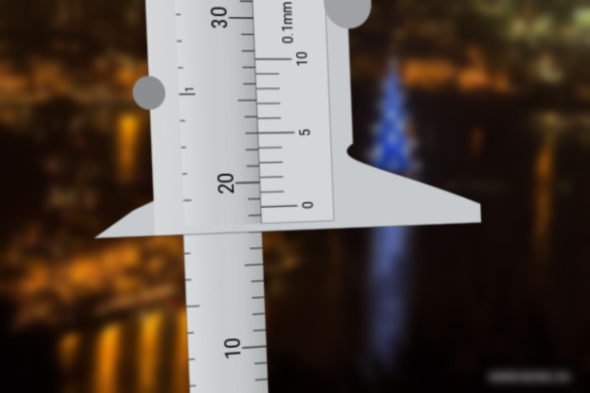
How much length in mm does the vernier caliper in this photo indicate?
18.5 mm
